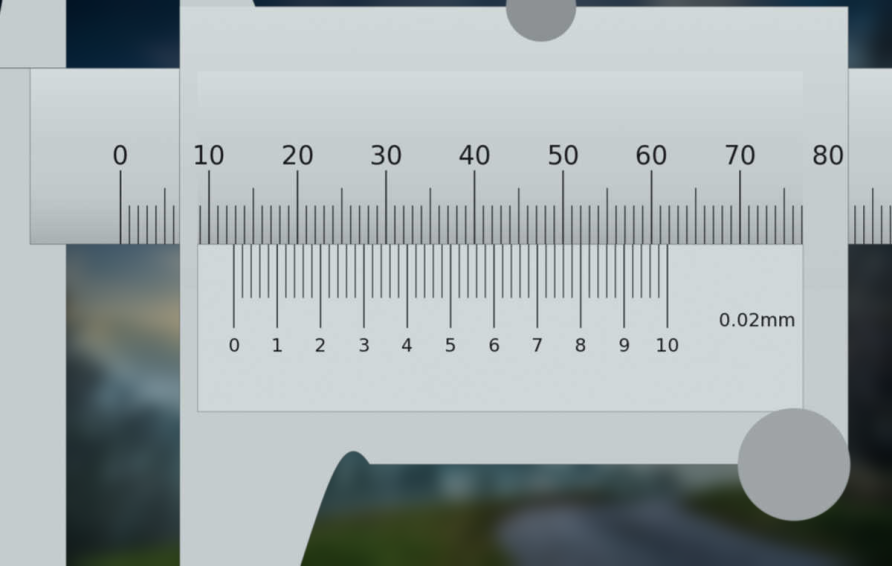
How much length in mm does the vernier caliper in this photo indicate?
12.8 mm
